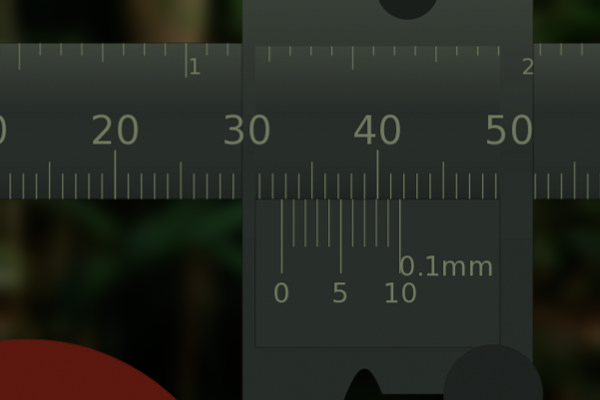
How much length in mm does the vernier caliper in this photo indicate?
32.7 mm
